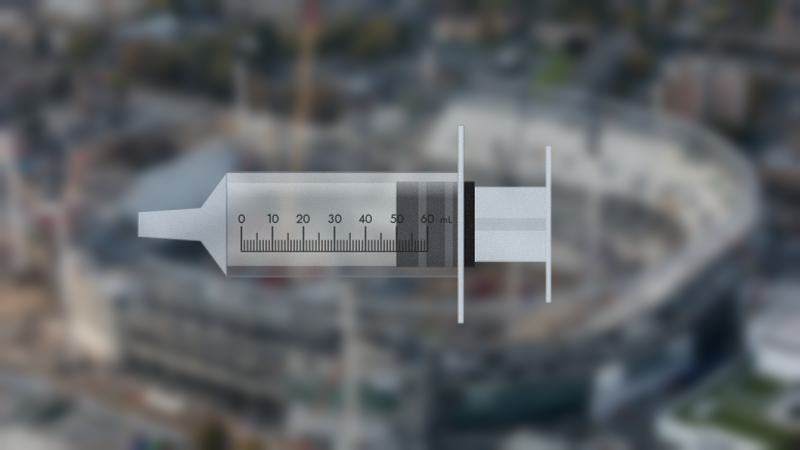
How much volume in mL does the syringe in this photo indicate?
50 mL
